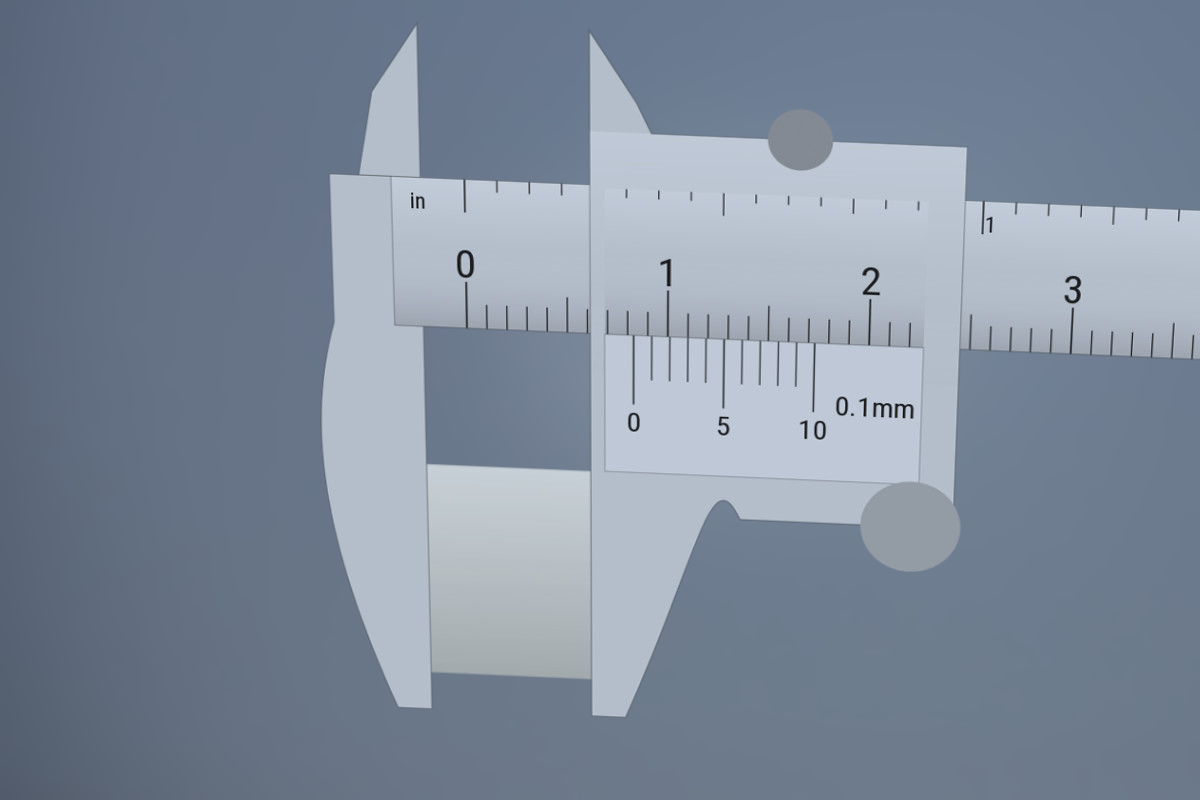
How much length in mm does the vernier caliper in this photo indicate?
8.3 mm
